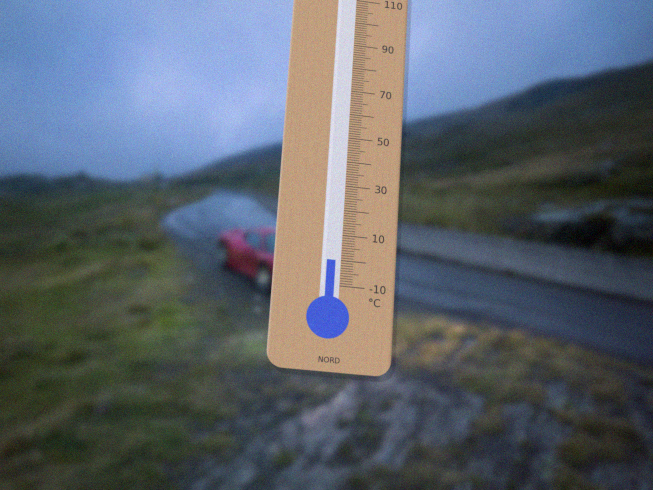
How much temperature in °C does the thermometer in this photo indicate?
0 °C
